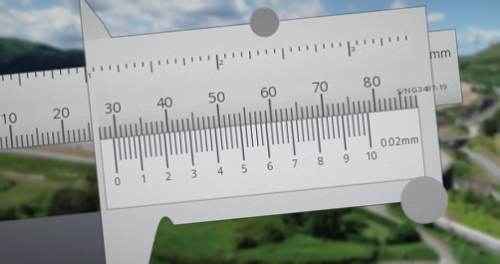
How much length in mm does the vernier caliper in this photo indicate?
29.5 mm
